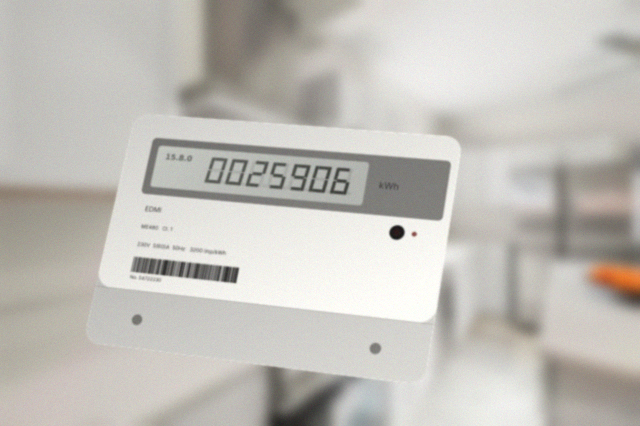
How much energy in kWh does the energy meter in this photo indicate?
25906 kWh
